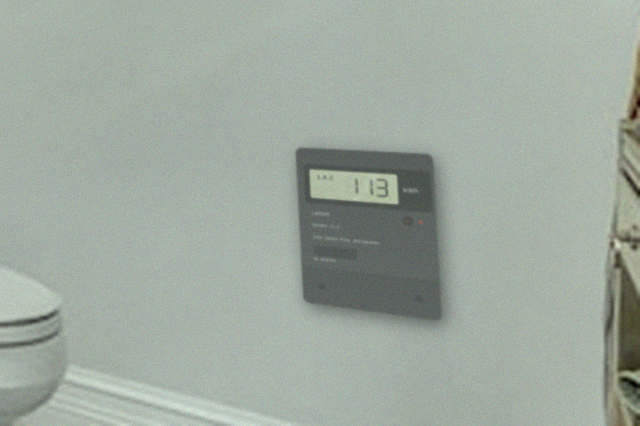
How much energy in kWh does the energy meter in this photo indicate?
113 kWh
